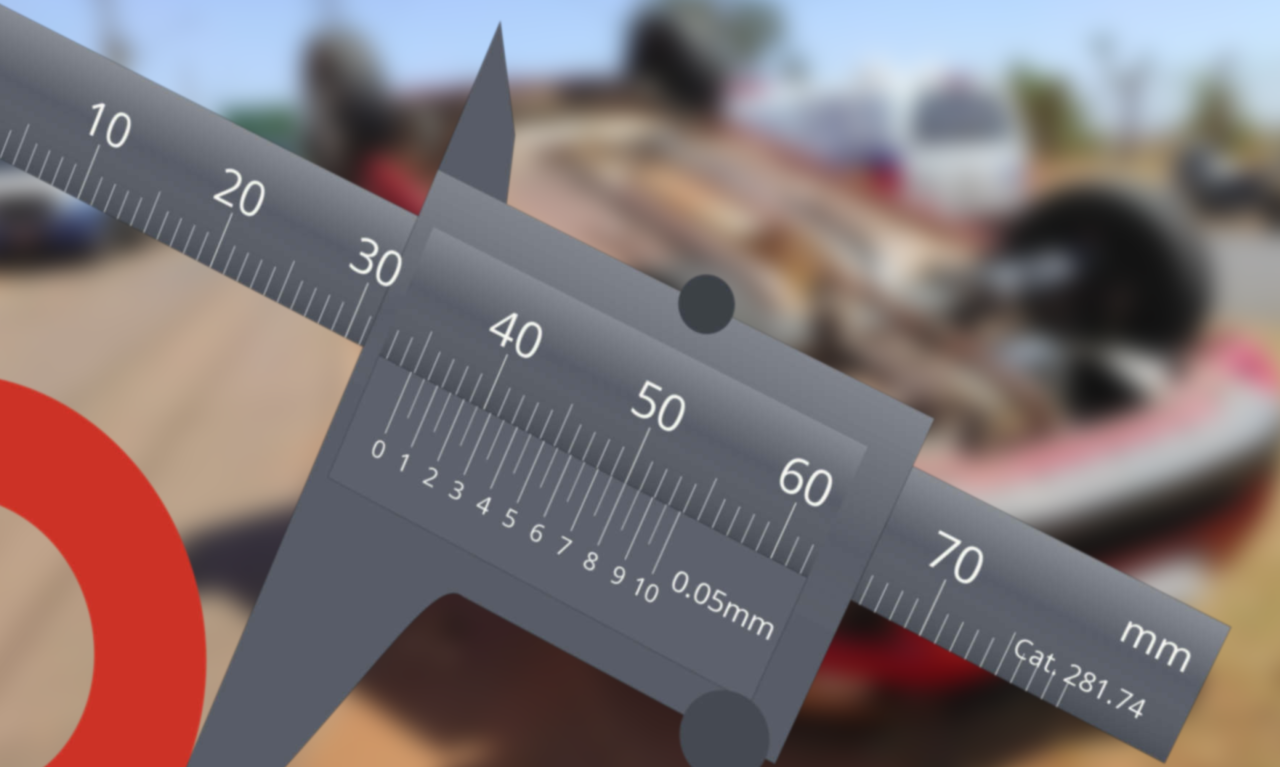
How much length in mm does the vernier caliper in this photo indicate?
34.8 mm
